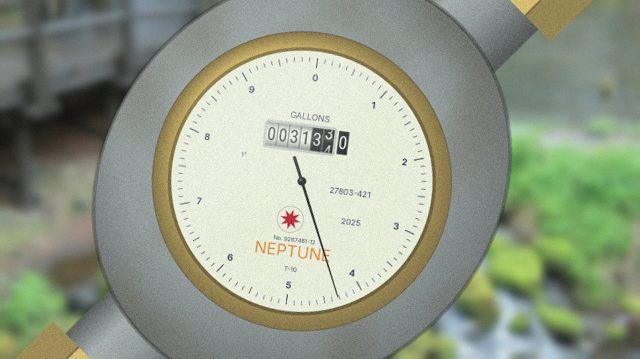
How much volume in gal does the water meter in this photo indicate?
31334.3 gal
